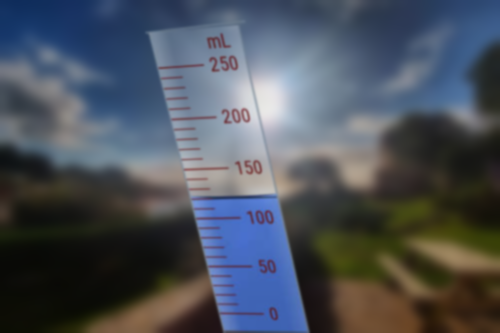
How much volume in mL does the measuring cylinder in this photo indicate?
120 mL
